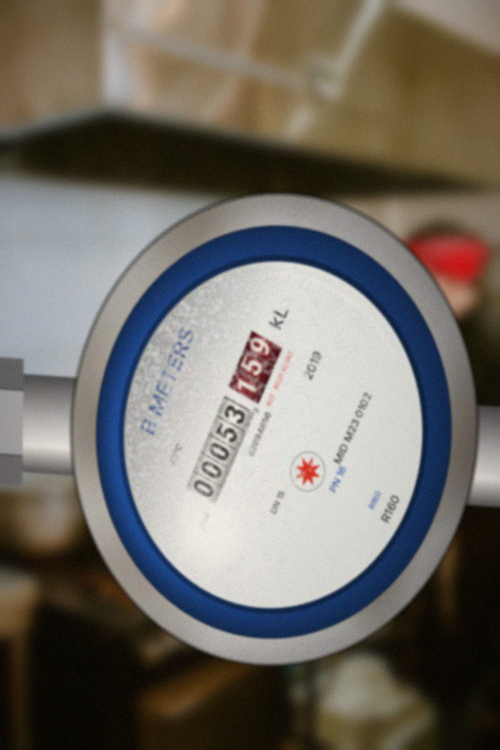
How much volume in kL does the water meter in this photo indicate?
53.159 kL
